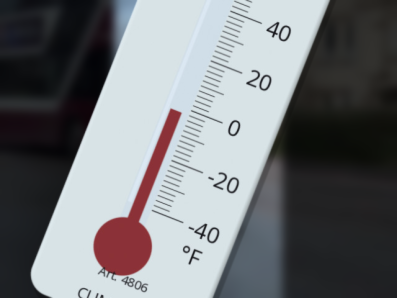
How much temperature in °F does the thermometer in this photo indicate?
-2 °F
